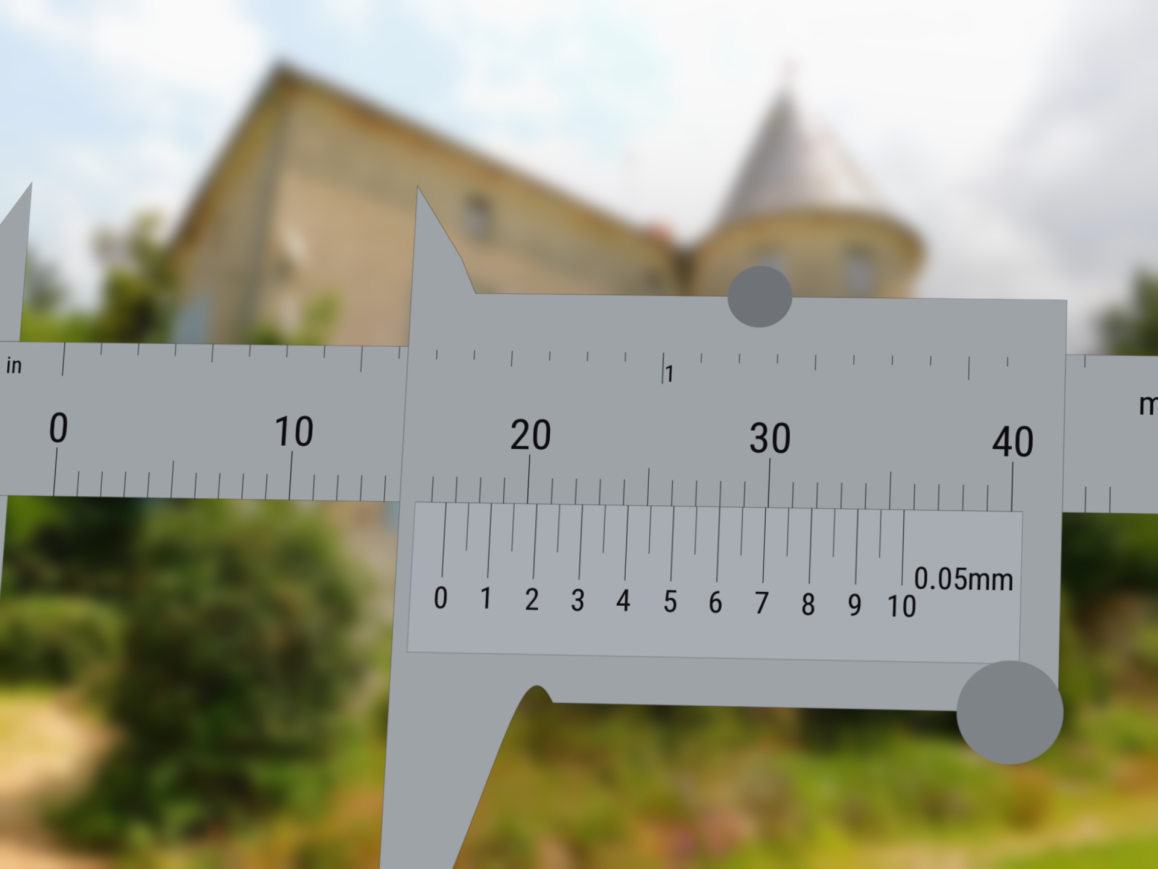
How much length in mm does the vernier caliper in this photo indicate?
16.60 mm
